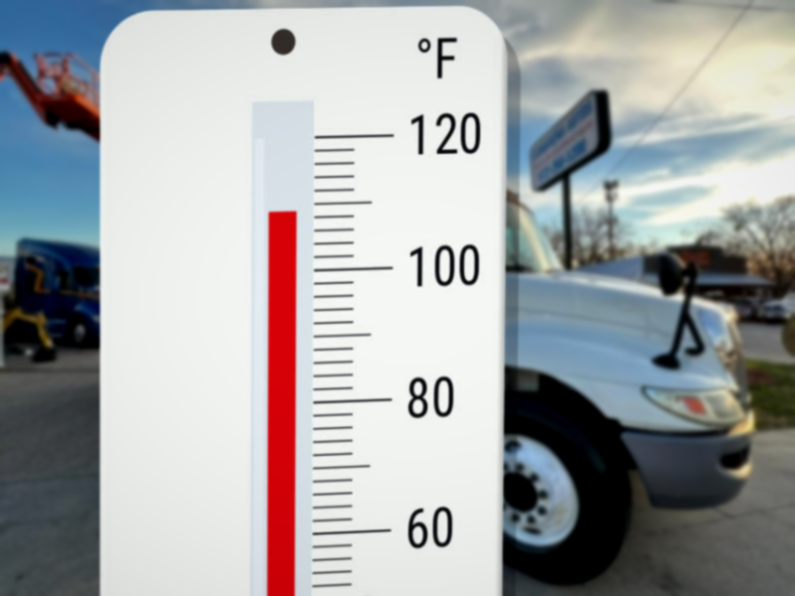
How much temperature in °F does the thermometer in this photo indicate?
109 °F
